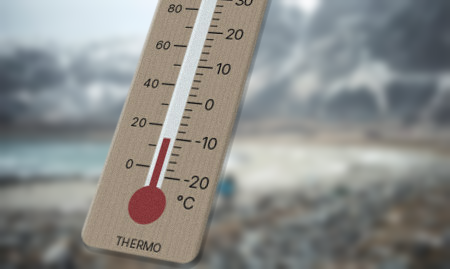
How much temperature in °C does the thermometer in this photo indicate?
-10 °C
